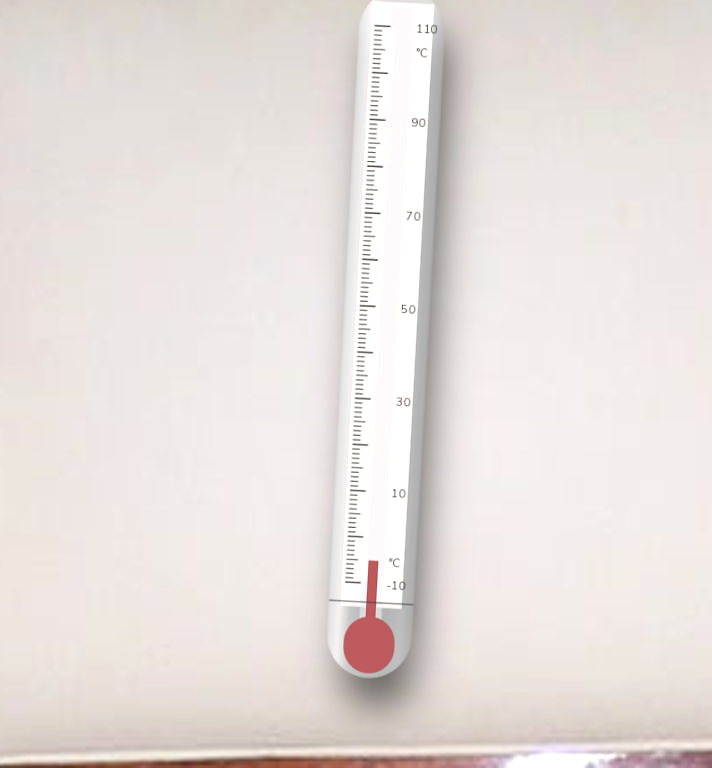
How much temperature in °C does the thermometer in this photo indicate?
-5 °C
